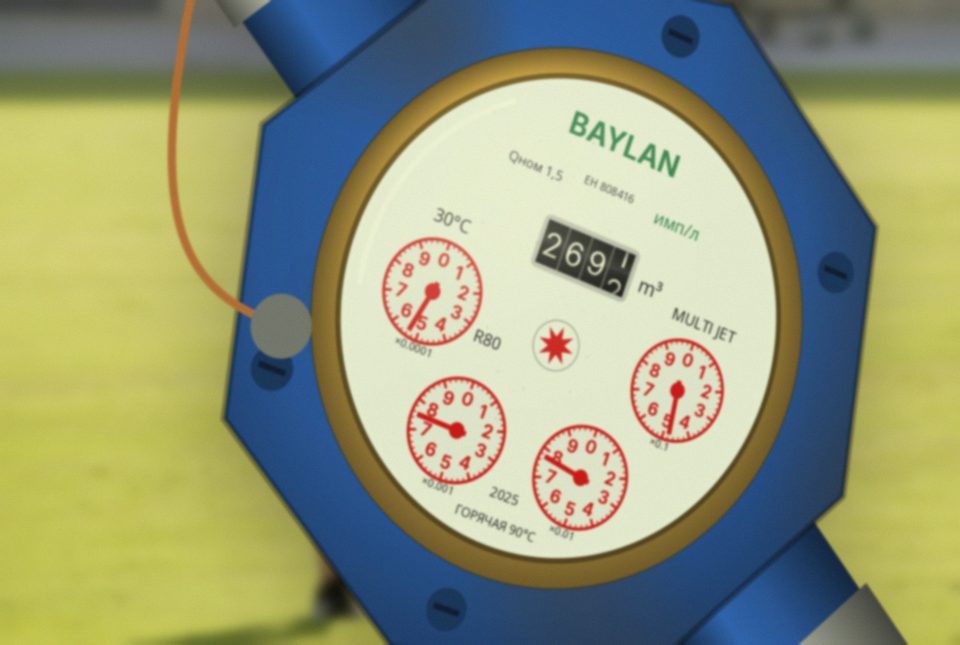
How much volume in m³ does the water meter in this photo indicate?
2691.4775 m³
